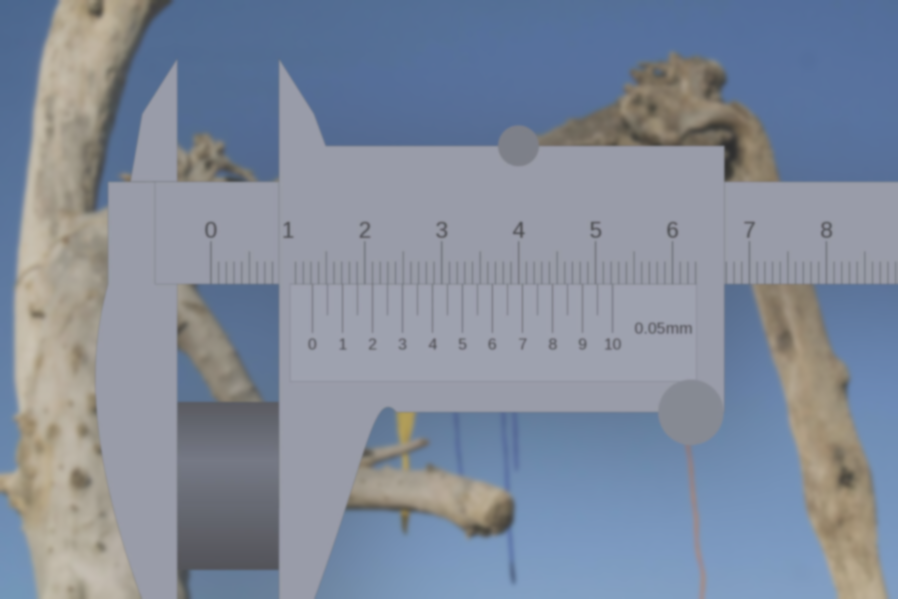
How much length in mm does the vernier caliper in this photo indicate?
13.2 mm
